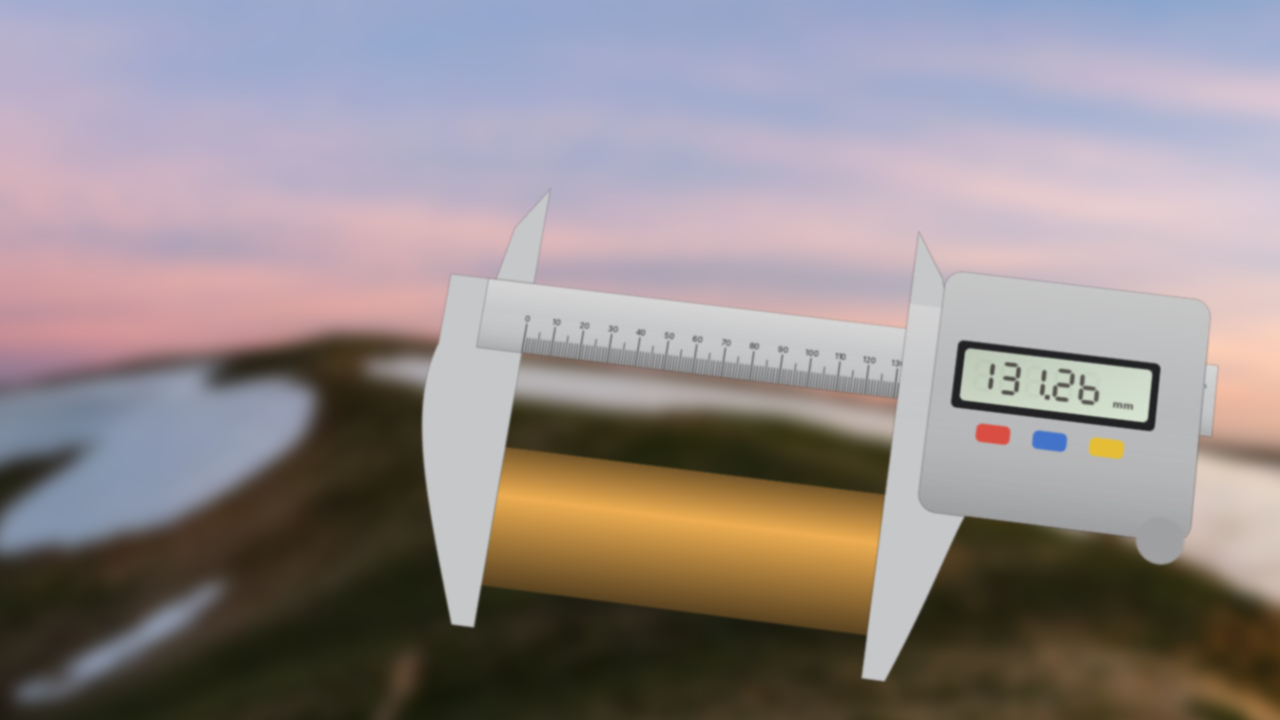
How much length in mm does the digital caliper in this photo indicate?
131.26 mm
